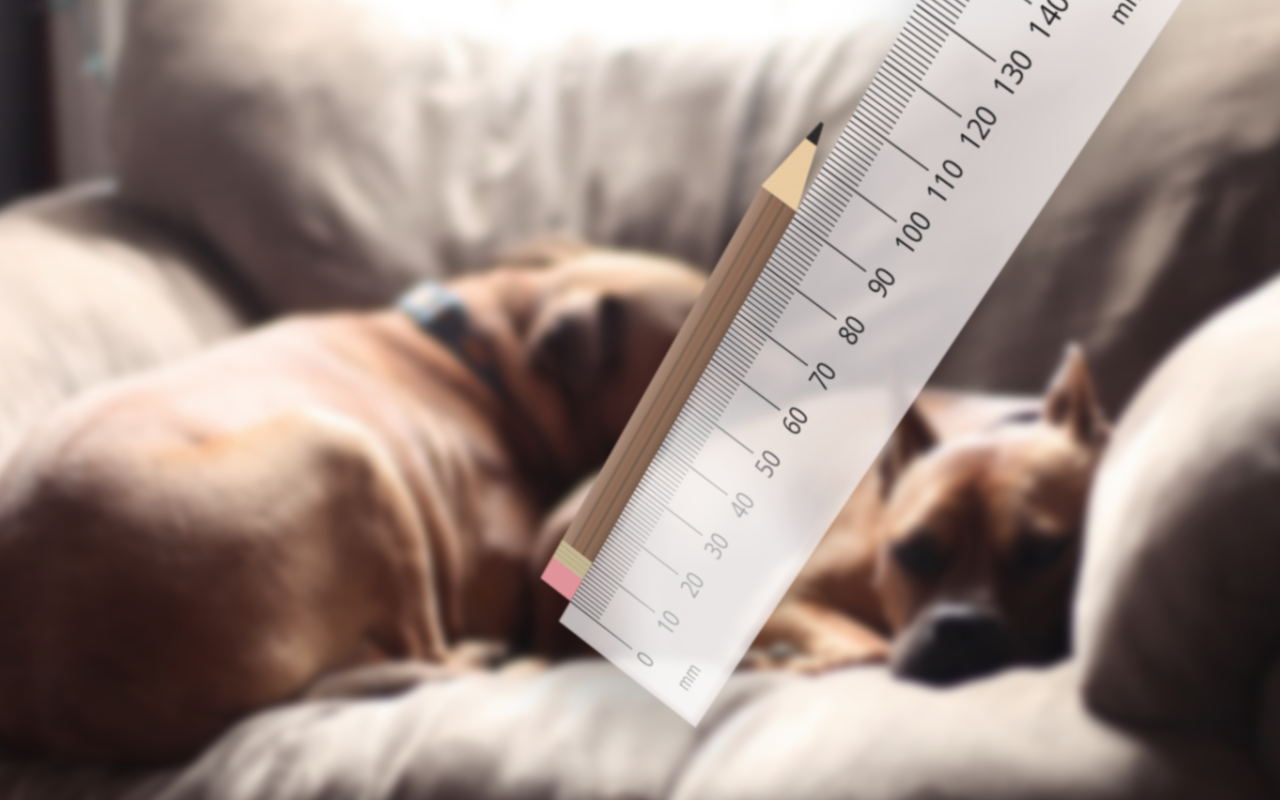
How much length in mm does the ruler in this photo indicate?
106 mm
